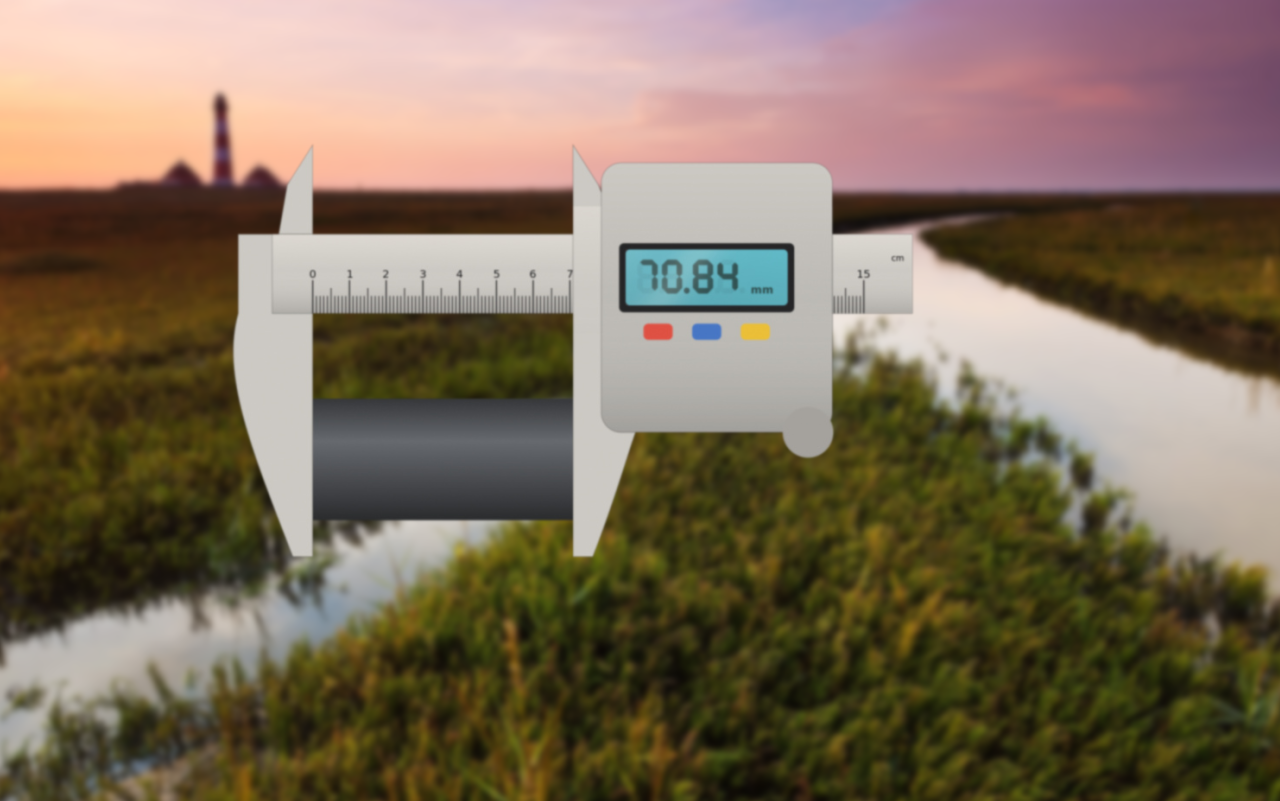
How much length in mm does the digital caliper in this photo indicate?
70.84 mm
